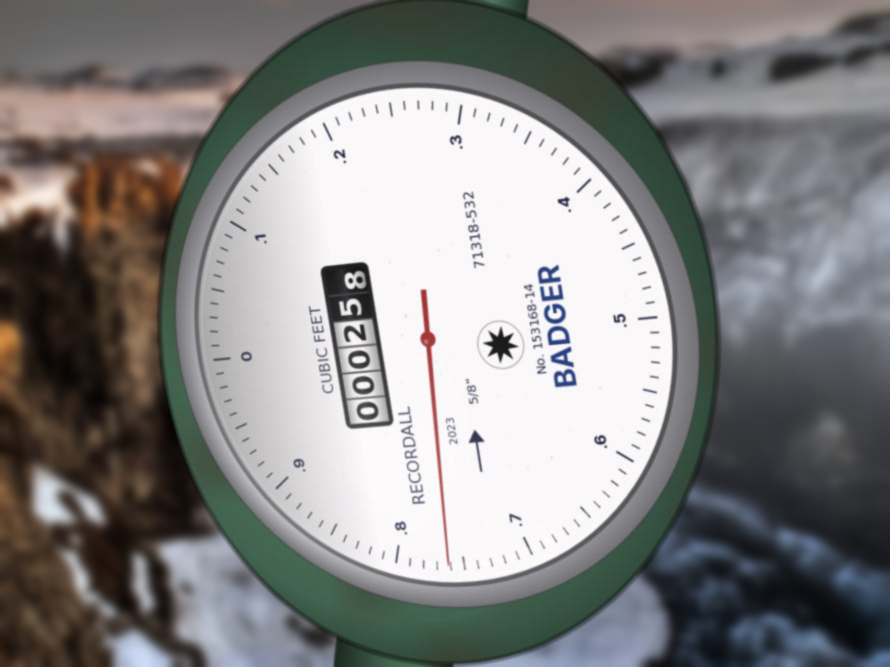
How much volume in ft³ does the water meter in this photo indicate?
257.76 ft³
